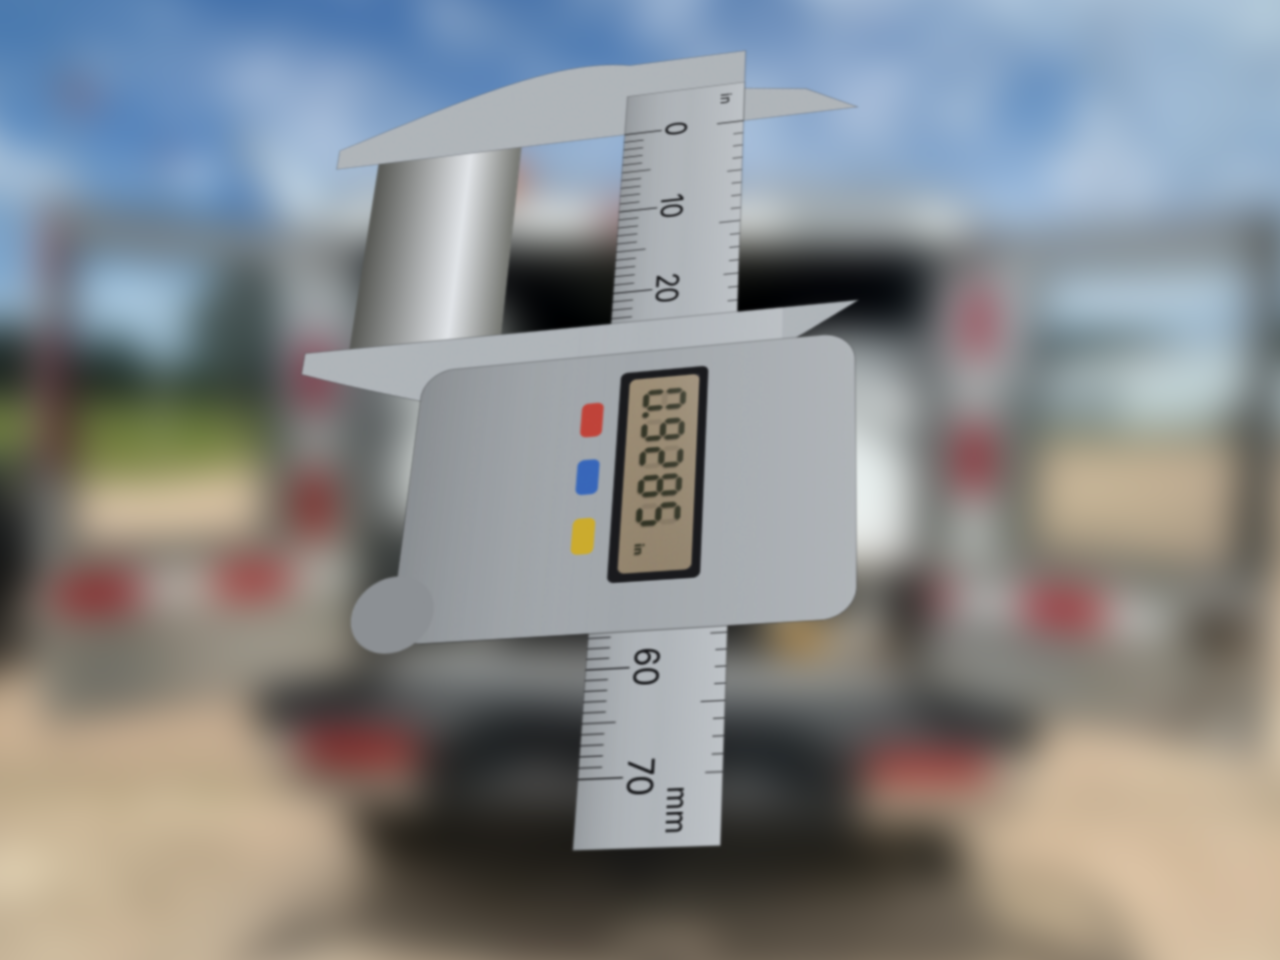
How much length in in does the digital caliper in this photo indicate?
0.9285 in
